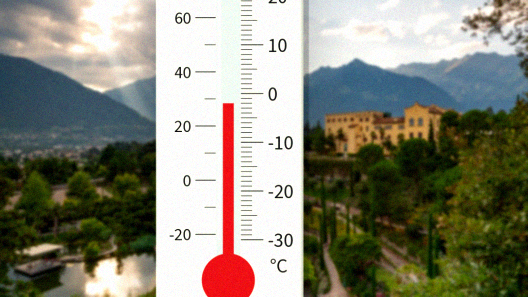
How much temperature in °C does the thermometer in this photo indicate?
-2 °C
